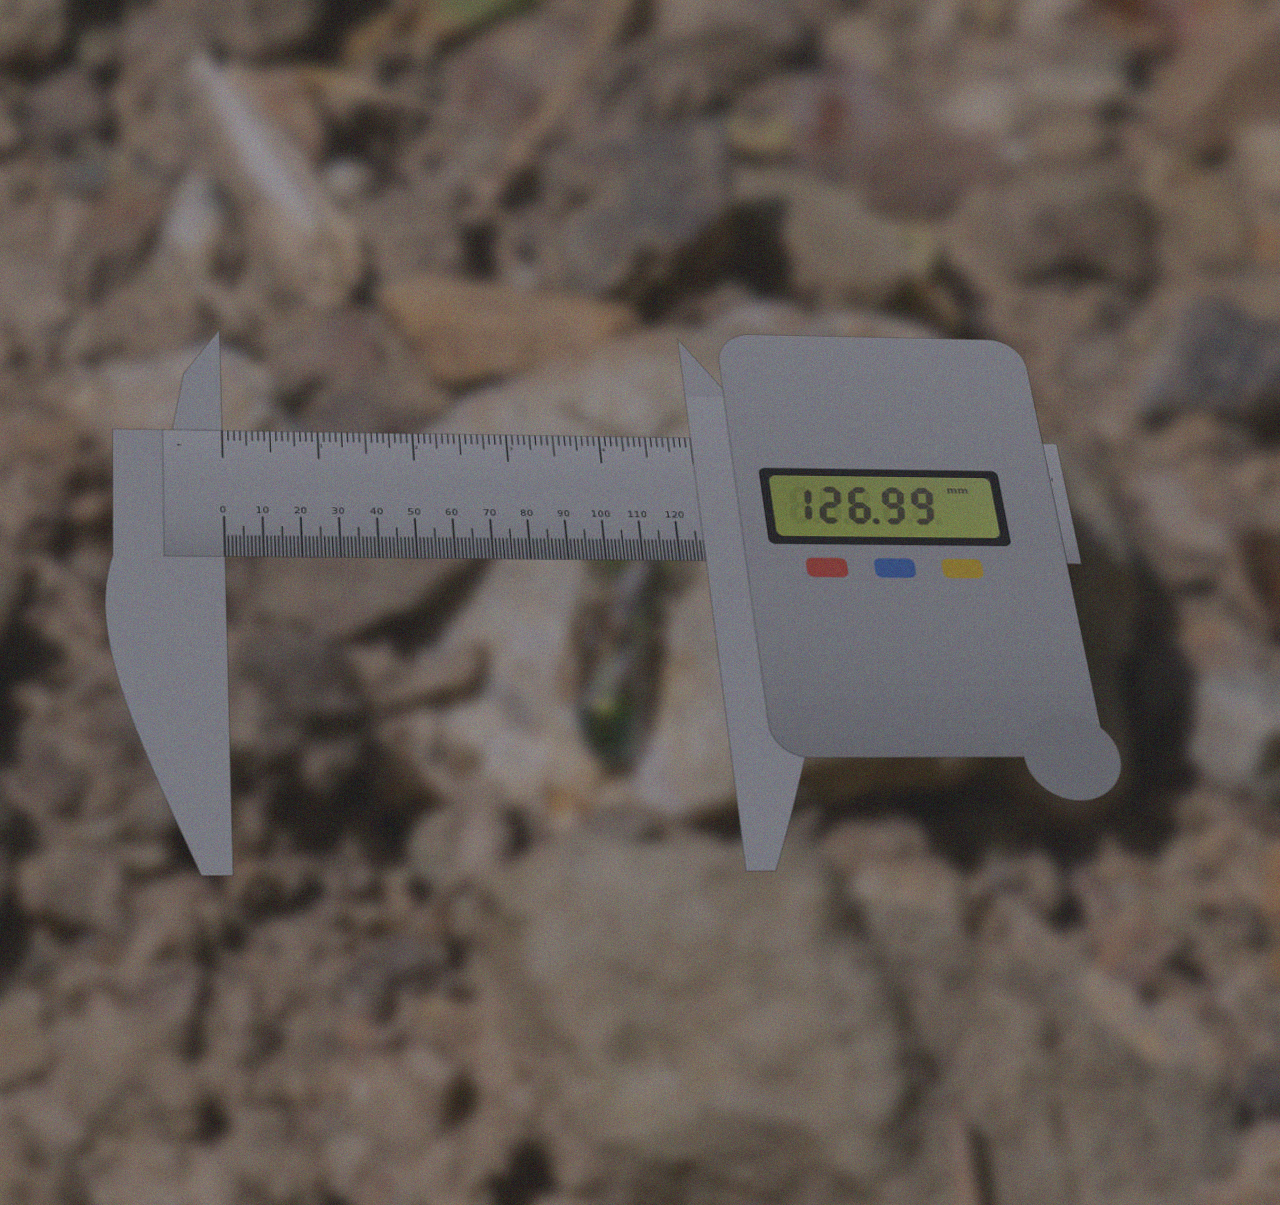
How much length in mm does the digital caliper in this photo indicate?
126.99 mm
